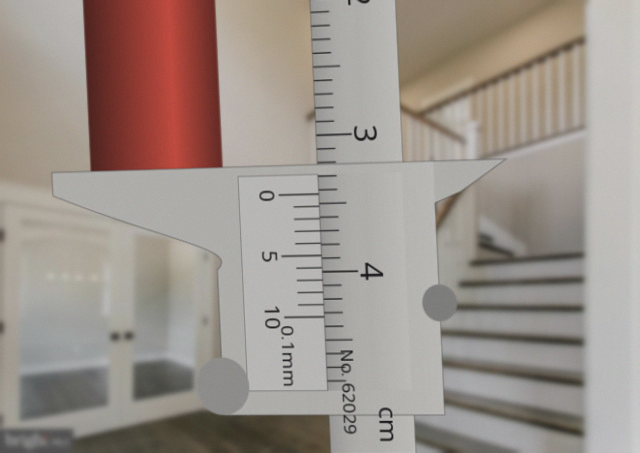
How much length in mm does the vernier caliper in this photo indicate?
34.3 mm
